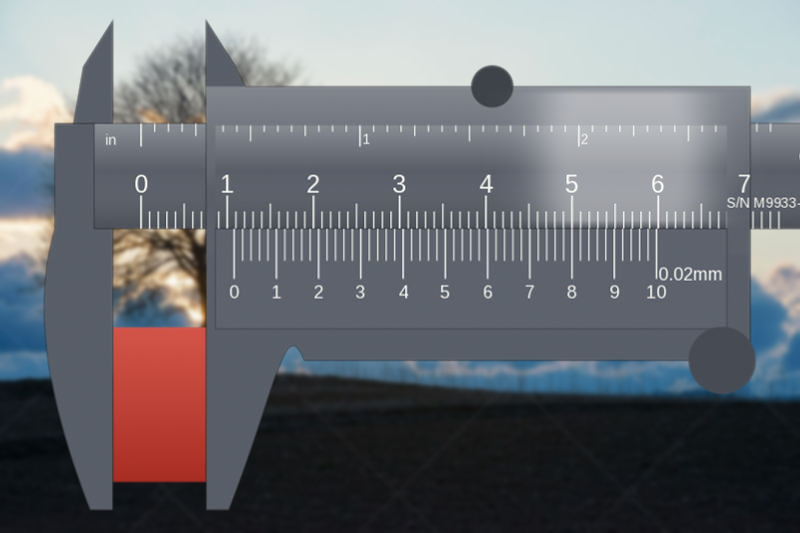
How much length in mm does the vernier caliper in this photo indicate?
10.8 mm
